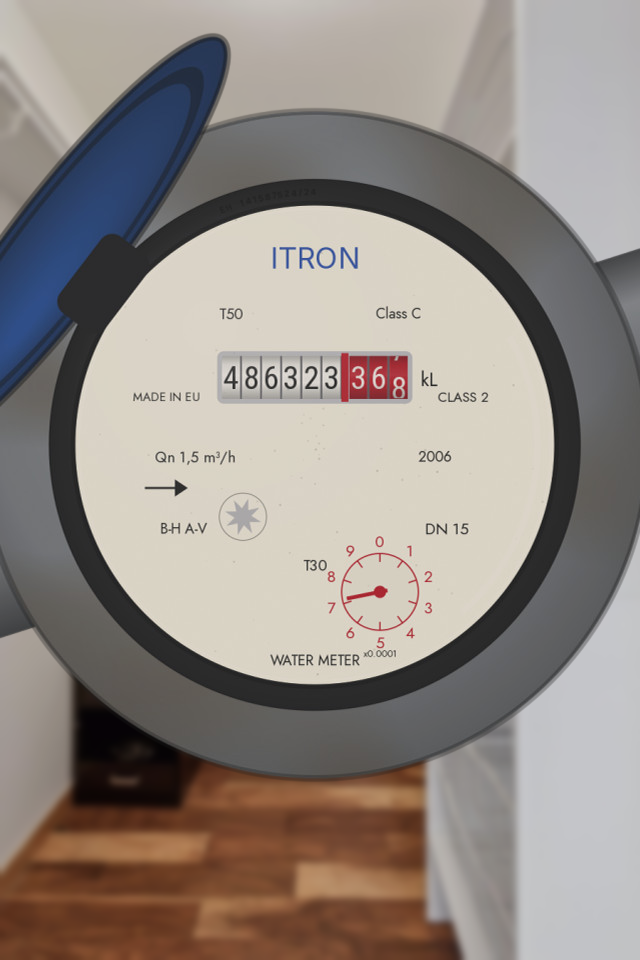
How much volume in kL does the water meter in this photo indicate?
486323.3677 kL
